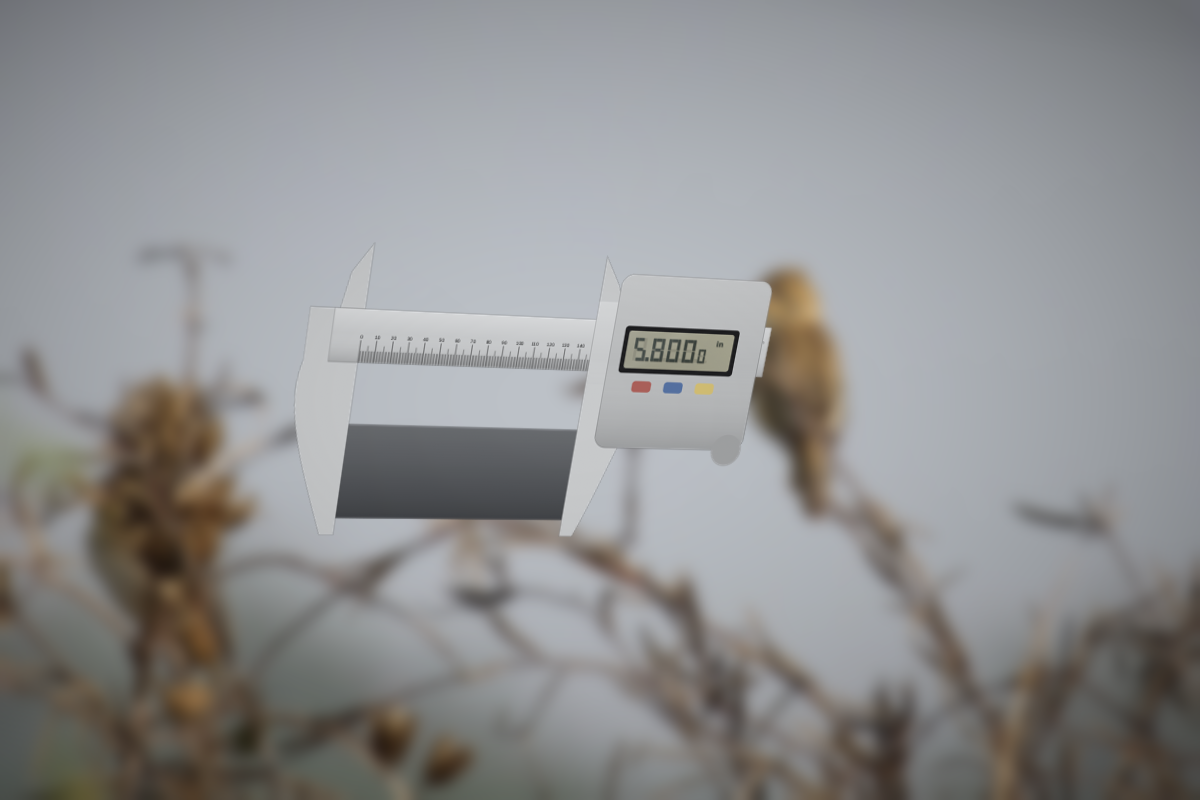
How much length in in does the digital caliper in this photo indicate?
5.8000 in
